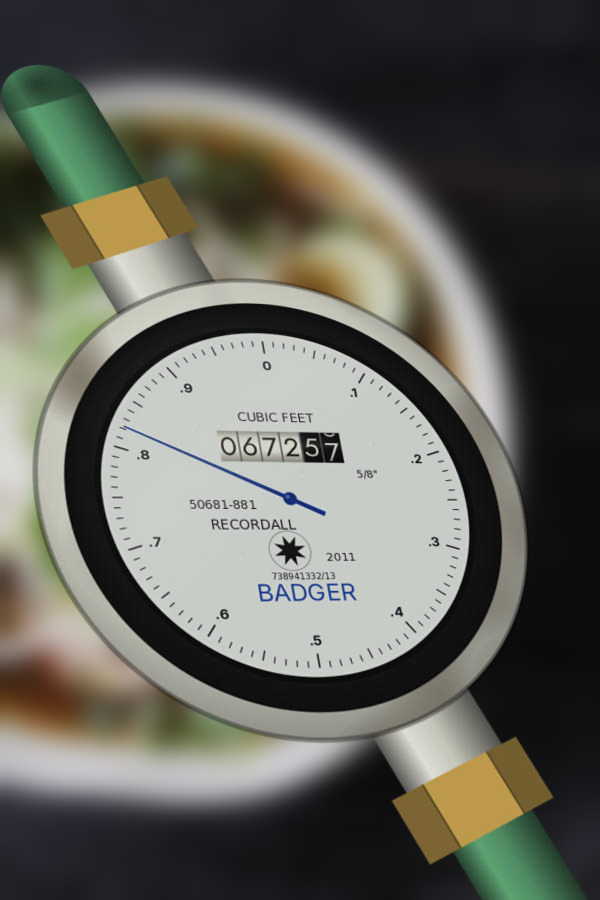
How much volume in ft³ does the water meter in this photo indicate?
67256.82 ft³
